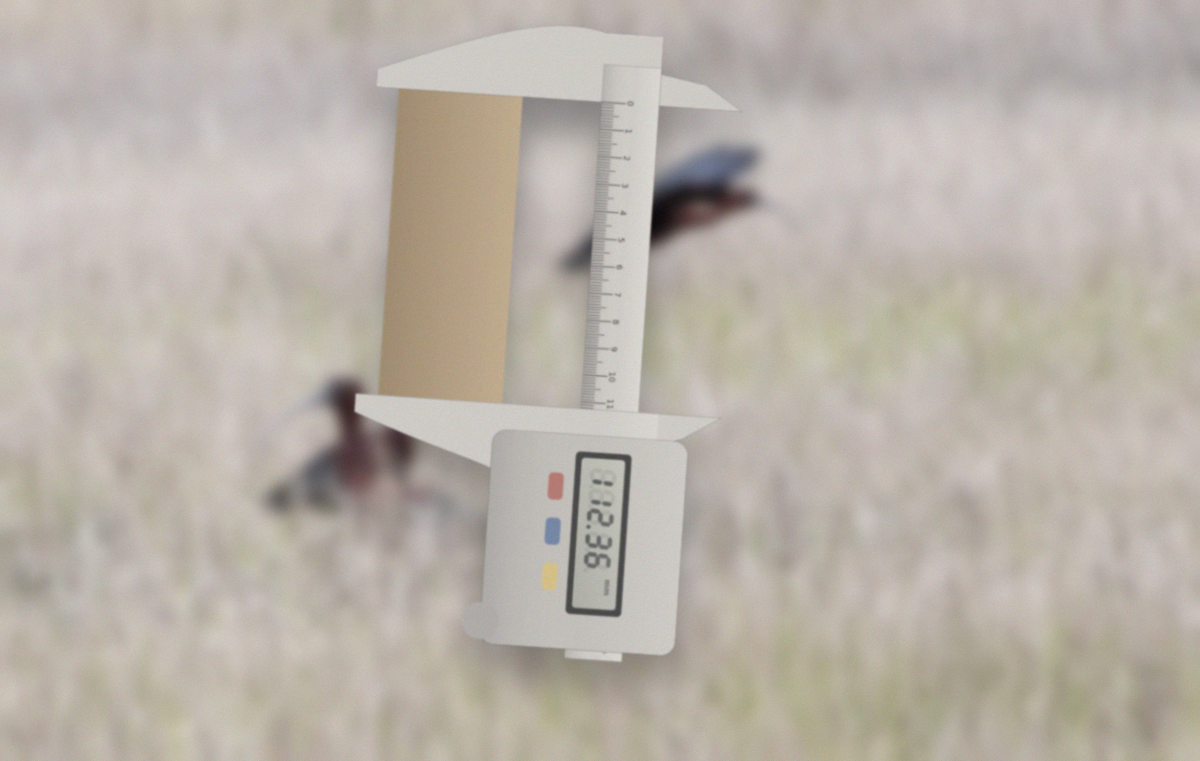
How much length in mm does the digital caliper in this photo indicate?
112.36 mm
